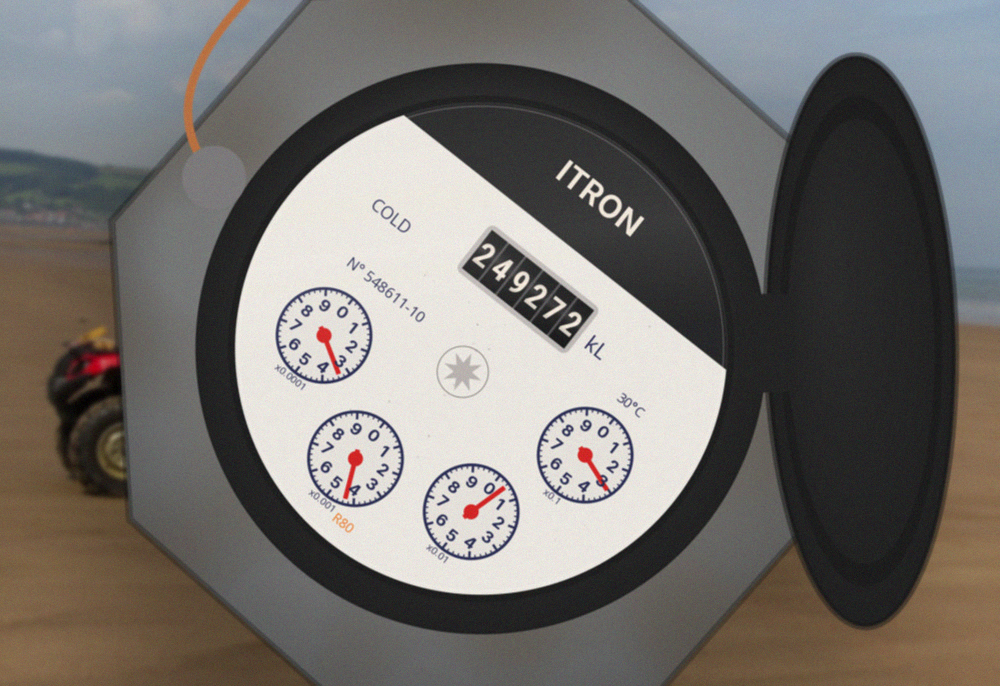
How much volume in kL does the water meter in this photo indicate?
249272.3043 kL
